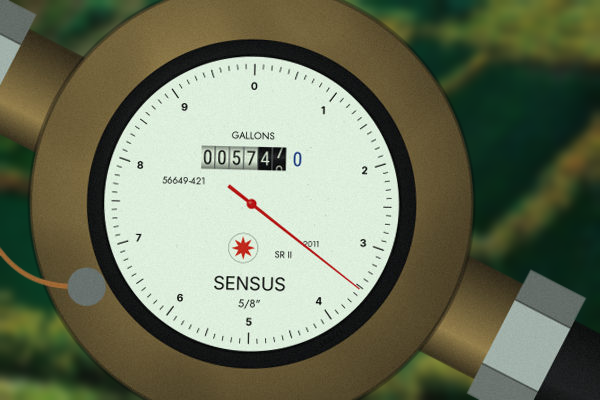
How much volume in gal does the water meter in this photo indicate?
57473.5 gal
